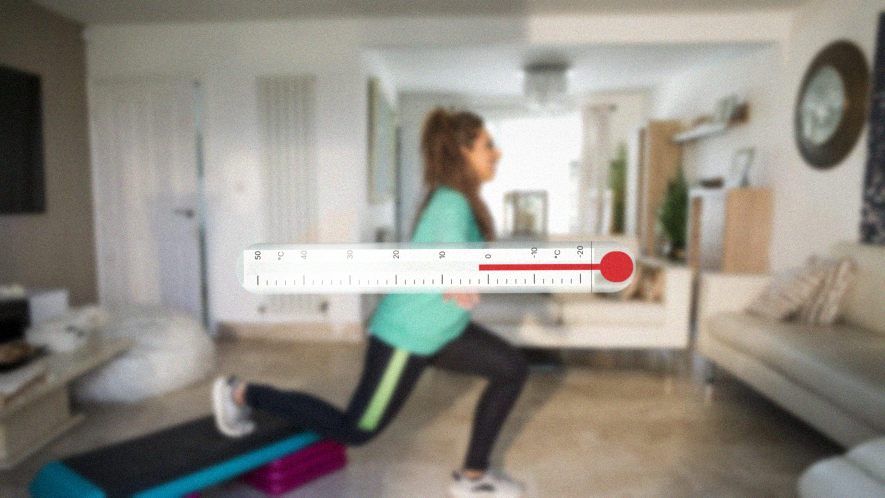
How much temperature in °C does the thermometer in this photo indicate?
2 °C
